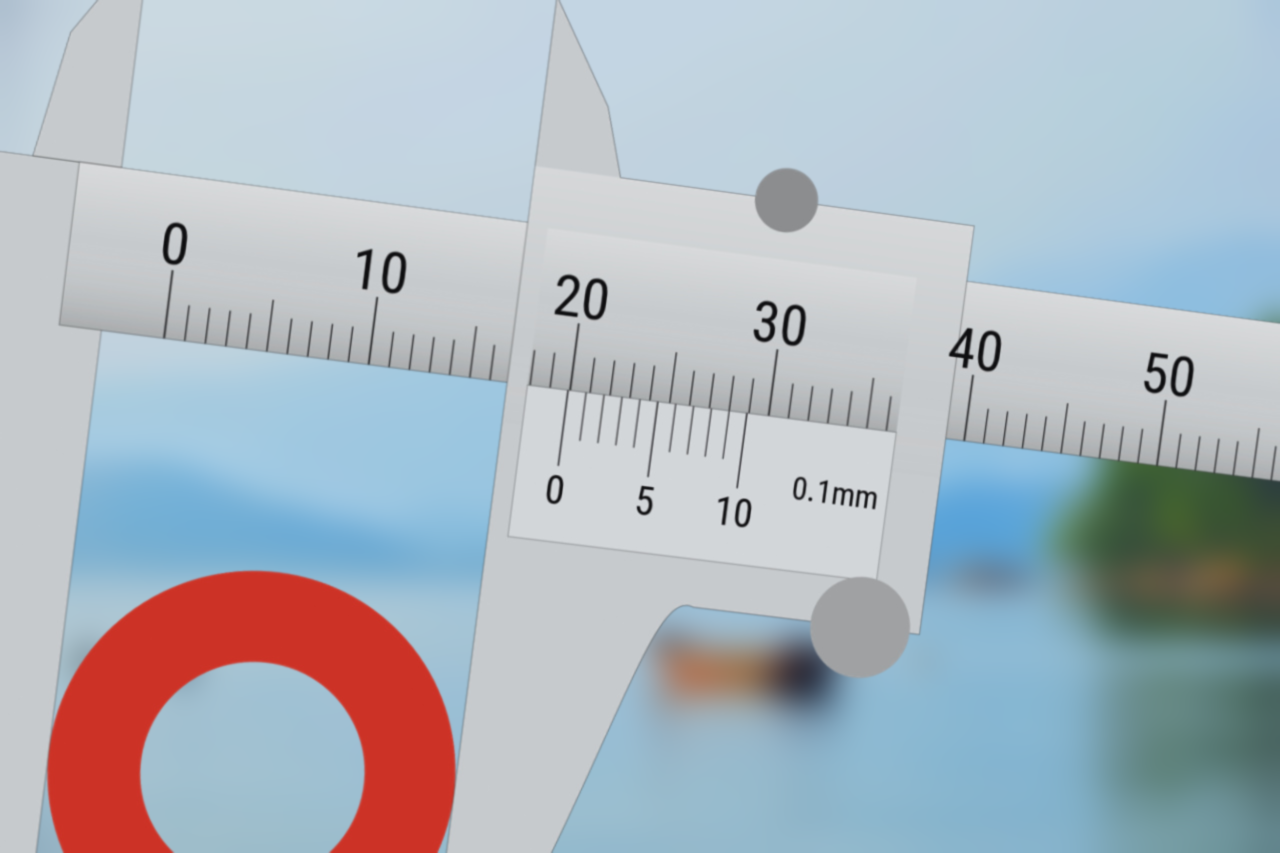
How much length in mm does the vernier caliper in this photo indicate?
19.9 mm
